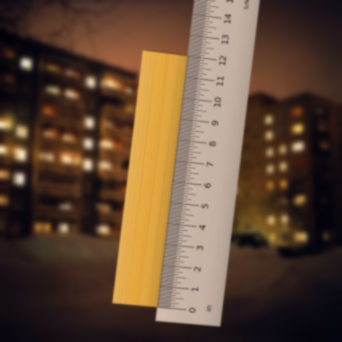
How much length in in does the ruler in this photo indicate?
12 in
